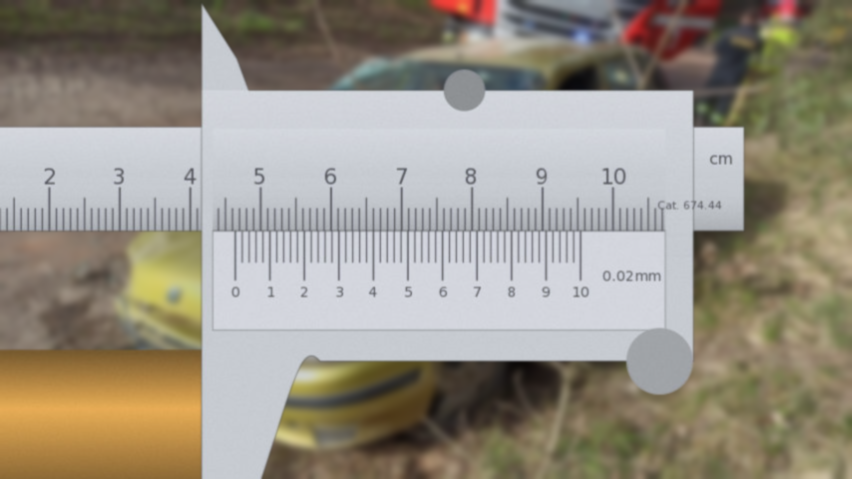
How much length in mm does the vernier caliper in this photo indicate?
46.4 mm
